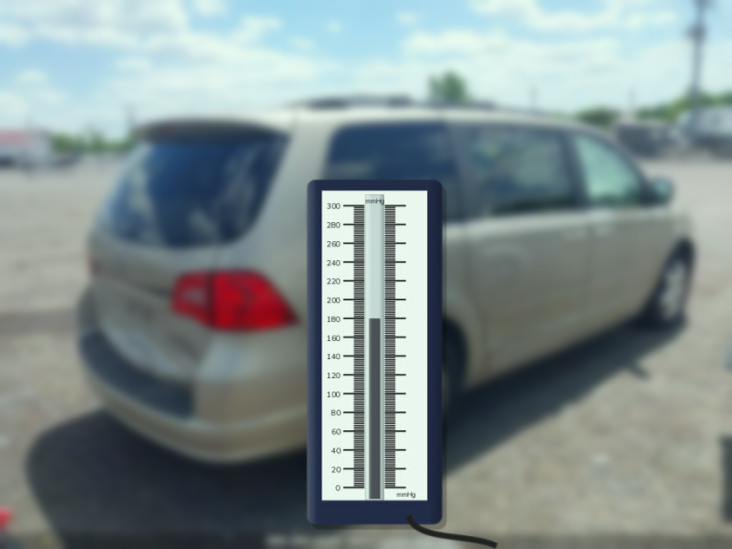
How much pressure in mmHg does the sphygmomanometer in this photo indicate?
180 mmHg
